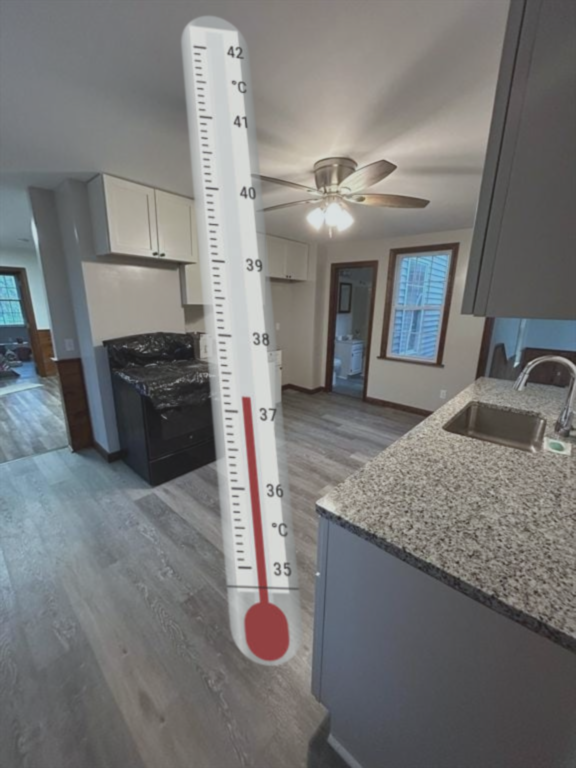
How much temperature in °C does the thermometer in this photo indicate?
37.2 °C
